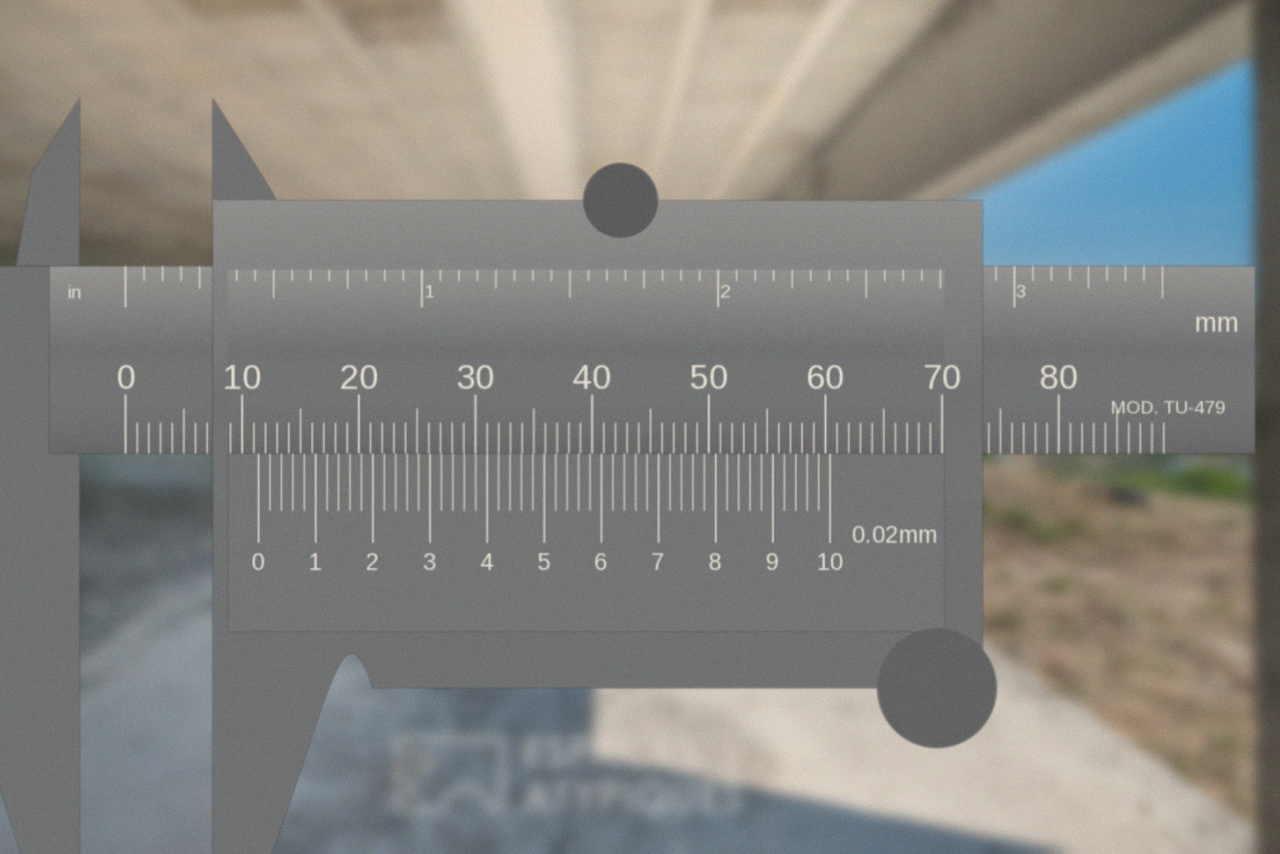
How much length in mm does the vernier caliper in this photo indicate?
11.4 mm
